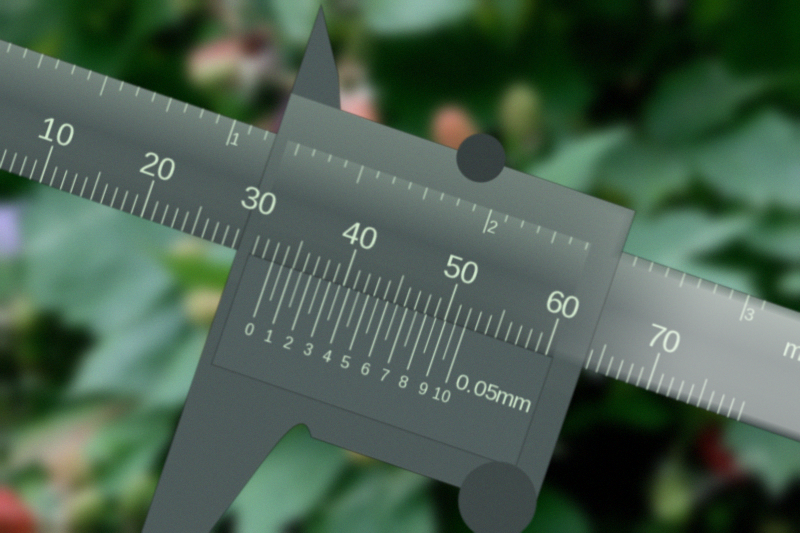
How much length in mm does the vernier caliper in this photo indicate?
33.0 mm
